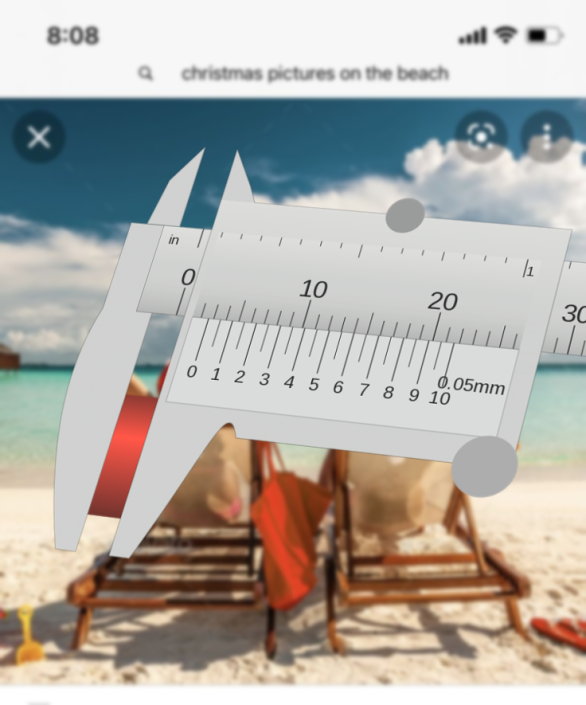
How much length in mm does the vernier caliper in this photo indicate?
2.6 mm
